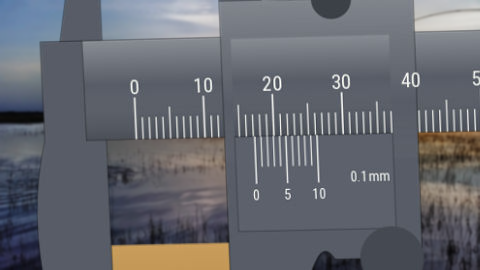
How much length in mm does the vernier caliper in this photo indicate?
17.2 mm
